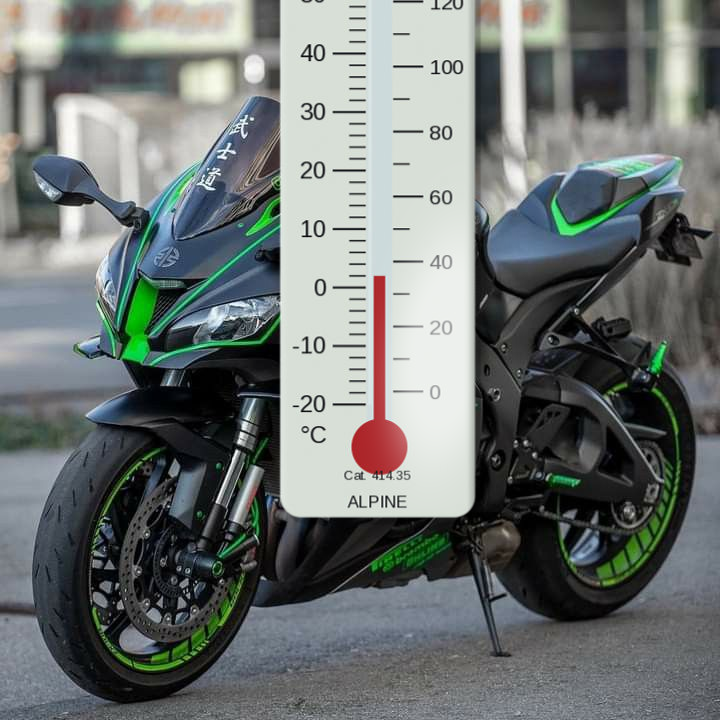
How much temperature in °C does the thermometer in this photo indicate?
2 °C
